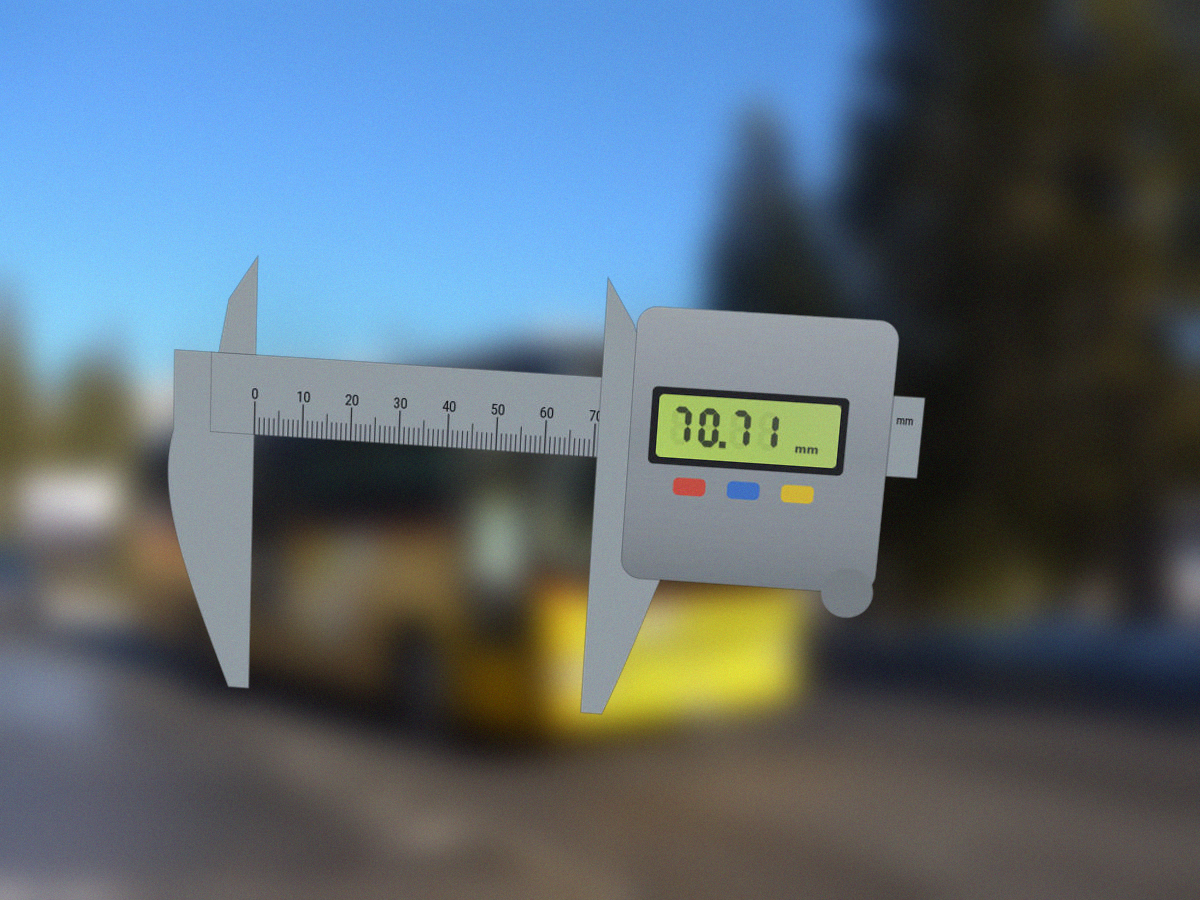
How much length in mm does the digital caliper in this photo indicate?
70.71 mm
